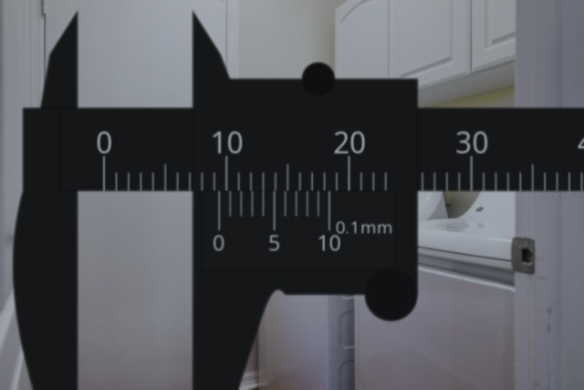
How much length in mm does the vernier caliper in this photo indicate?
9.4 mm
